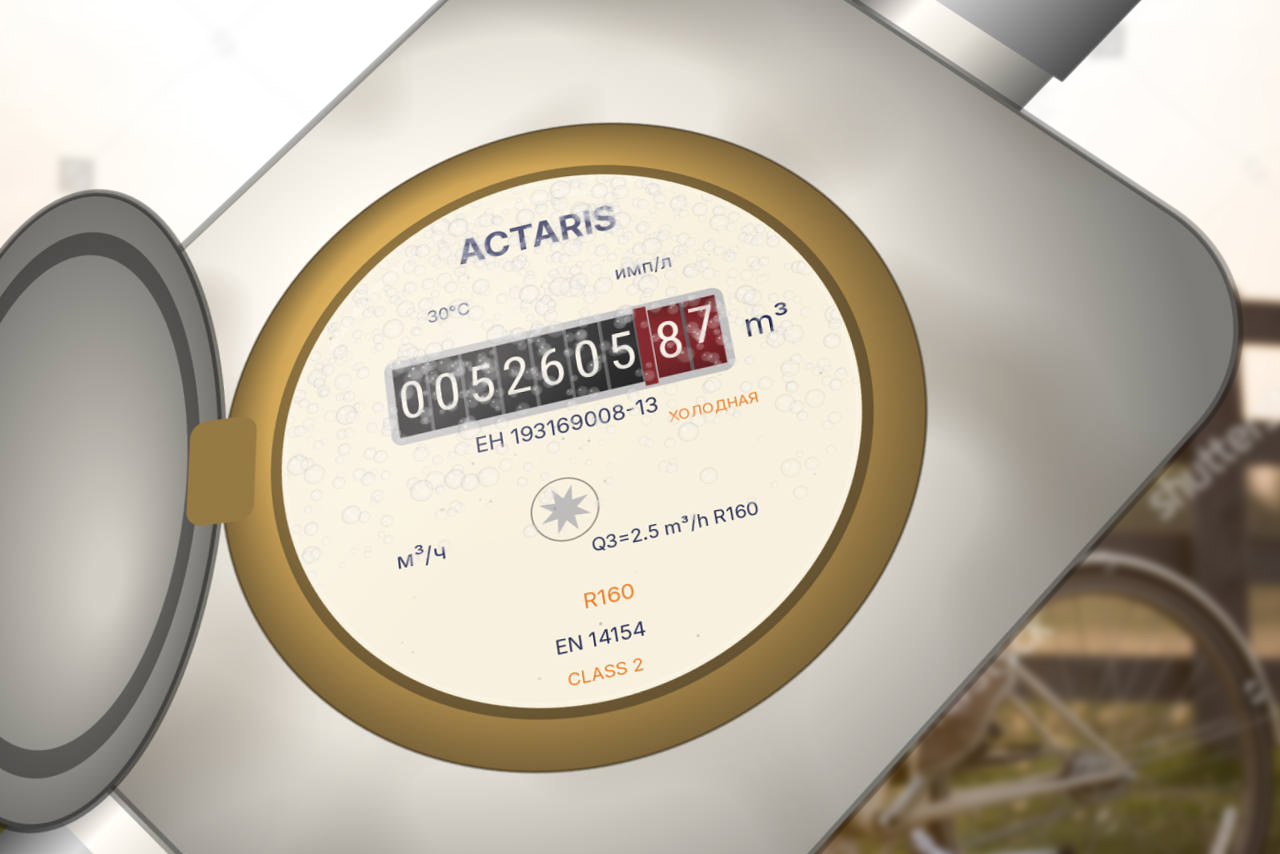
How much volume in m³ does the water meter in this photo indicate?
52605.87 m³
